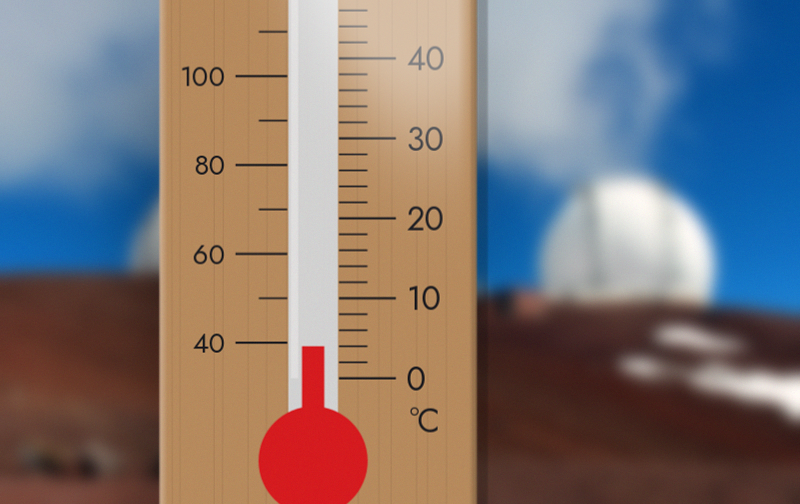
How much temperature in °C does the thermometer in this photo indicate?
4 °C
